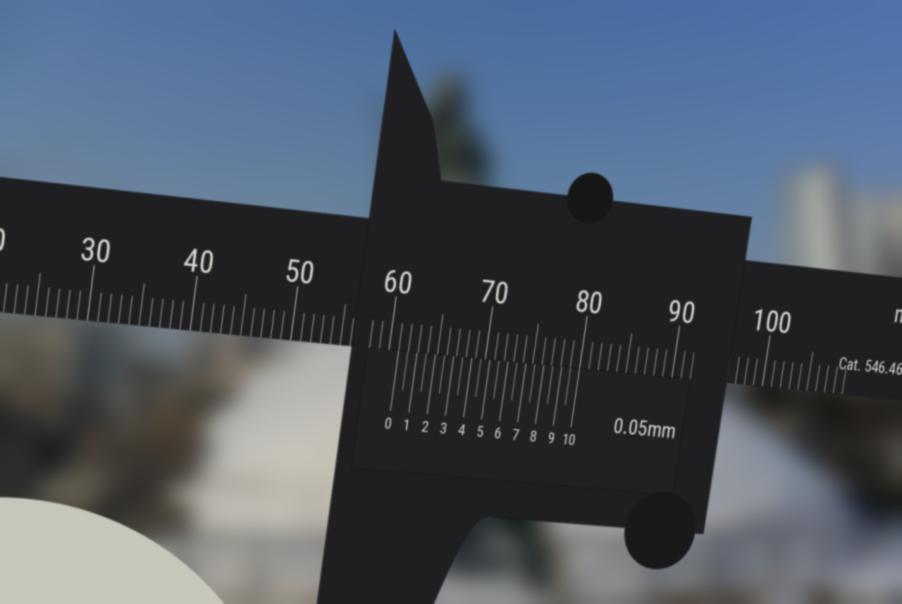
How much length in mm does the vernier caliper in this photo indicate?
61.0 mm
